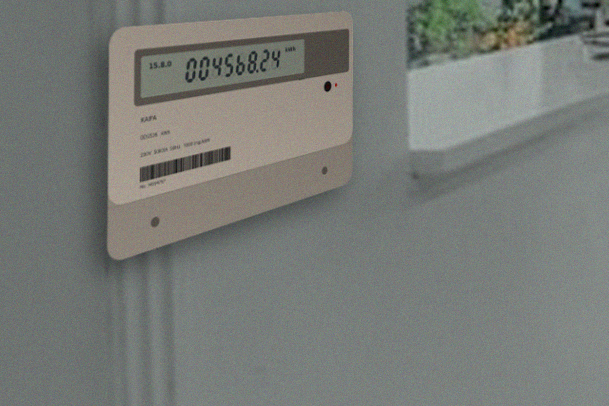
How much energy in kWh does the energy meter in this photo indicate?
4568.24 kWh
